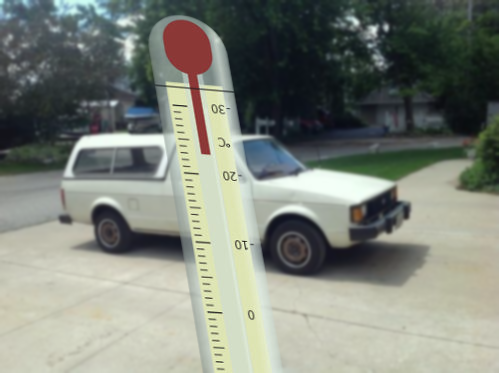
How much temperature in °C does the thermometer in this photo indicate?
-23 °C
